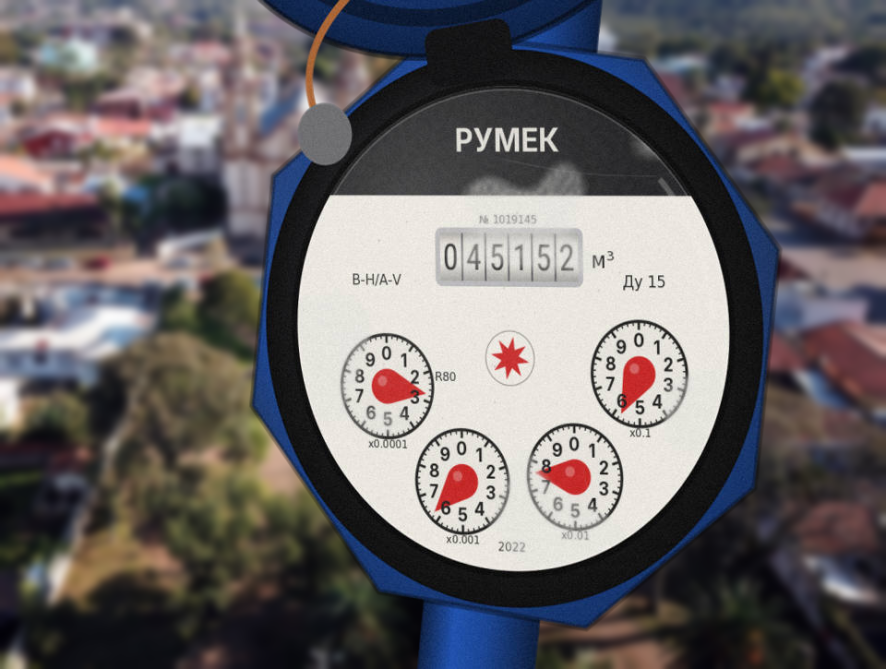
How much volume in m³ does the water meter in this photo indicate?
45152.5762 m³
